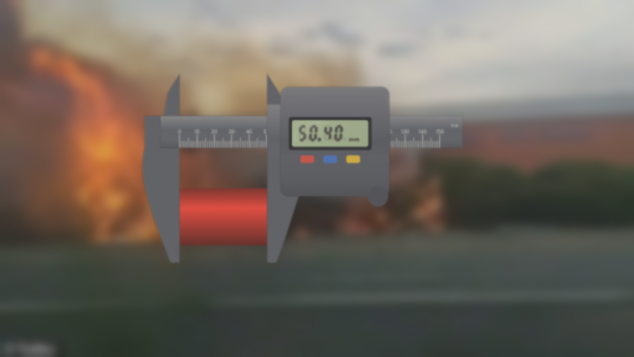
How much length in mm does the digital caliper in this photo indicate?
50.40 mm
